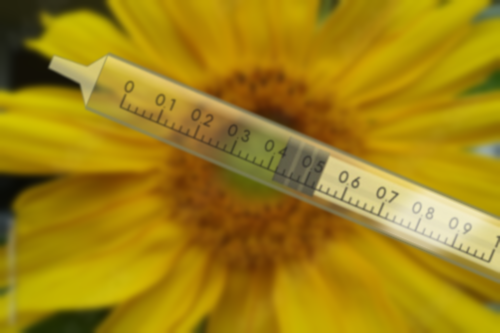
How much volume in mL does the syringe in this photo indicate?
0.42 mL
